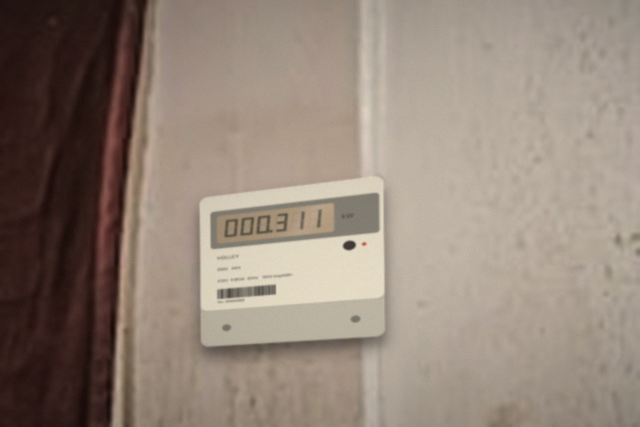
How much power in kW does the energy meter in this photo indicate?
0.311 kW
